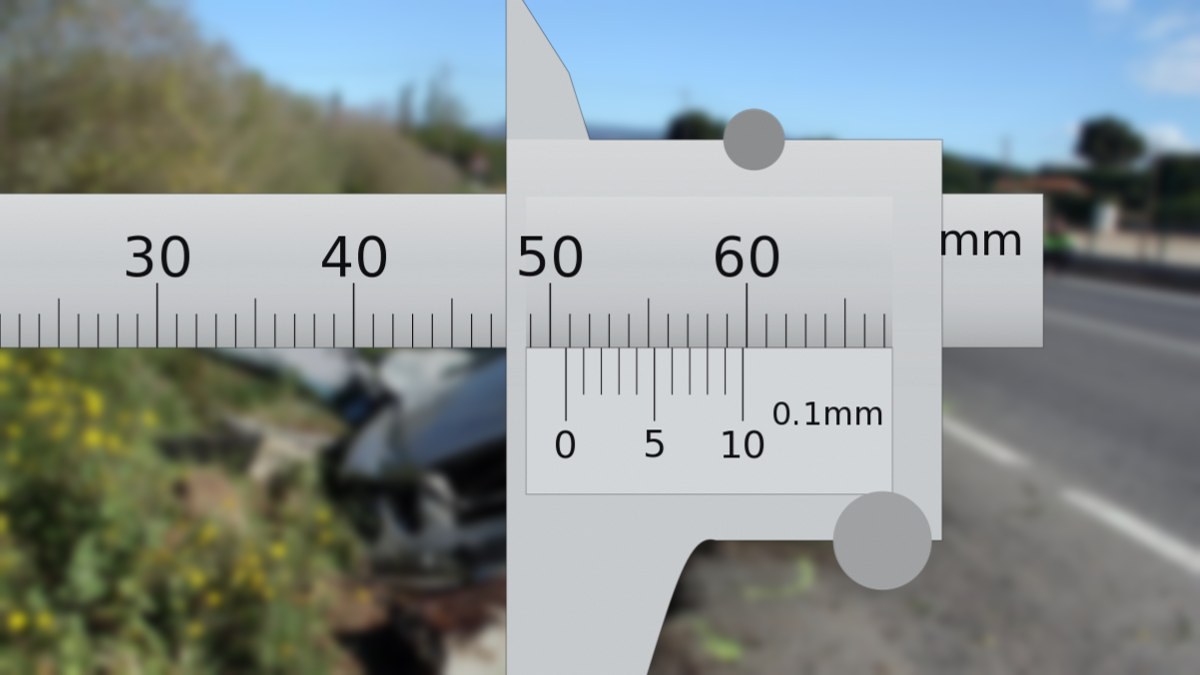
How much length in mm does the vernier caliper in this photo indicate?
50.8 mm
